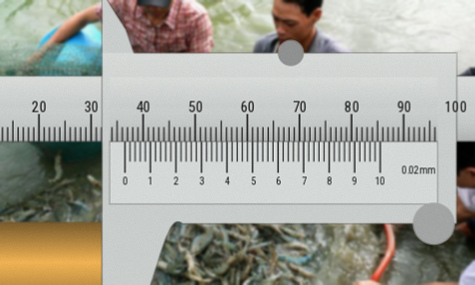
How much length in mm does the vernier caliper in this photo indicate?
36.5 mm
